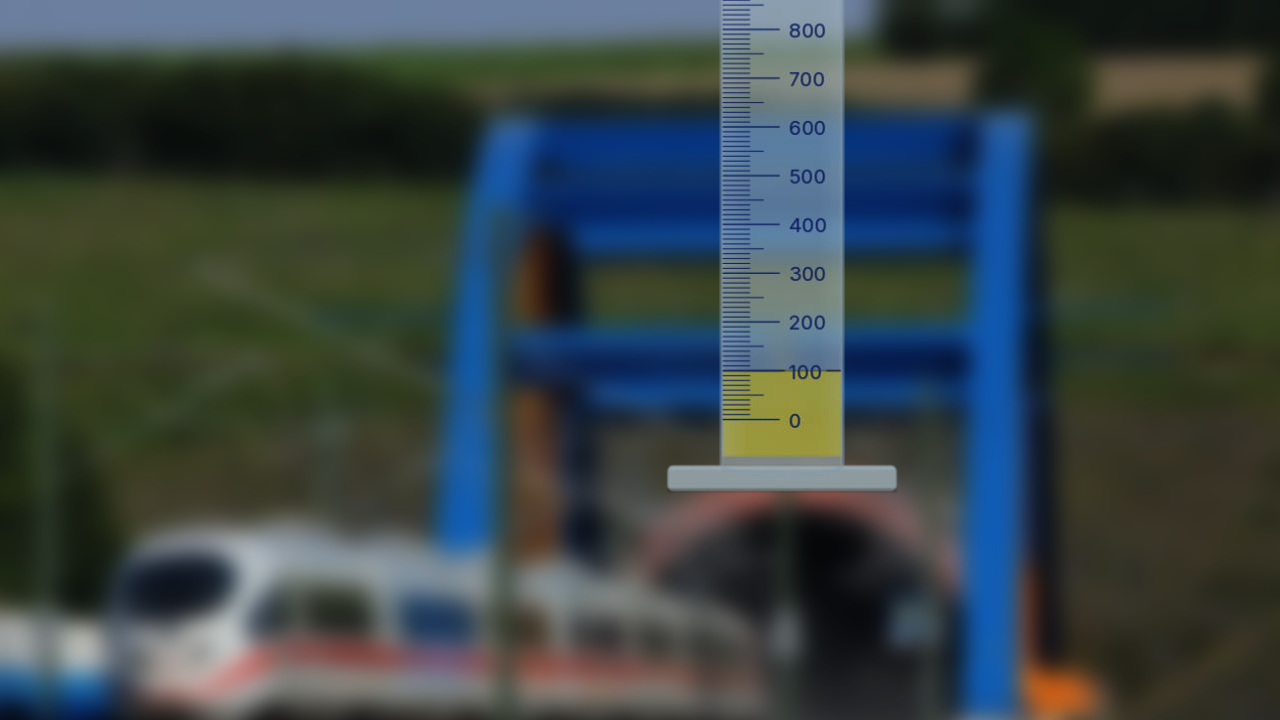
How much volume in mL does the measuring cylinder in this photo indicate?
100 mL
